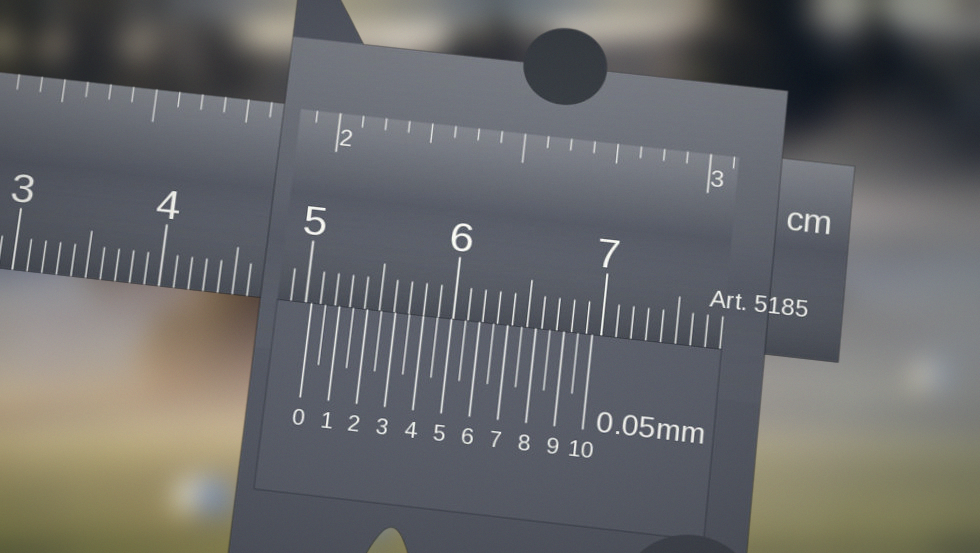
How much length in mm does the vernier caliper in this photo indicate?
50.4 mm
